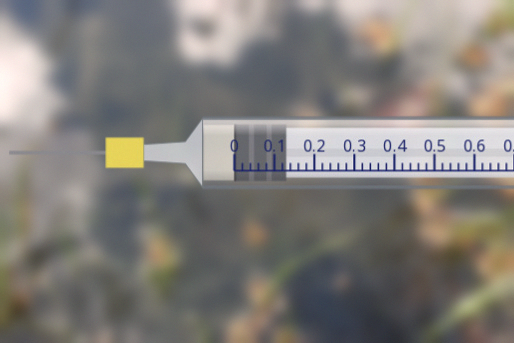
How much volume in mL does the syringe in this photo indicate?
0 mL
